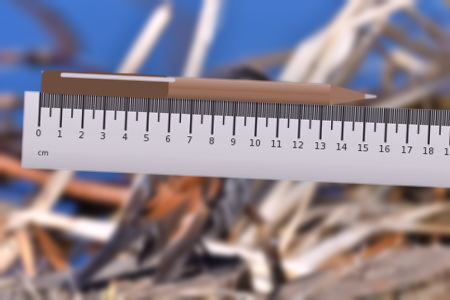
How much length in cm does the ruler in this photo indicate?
15.5 cm
